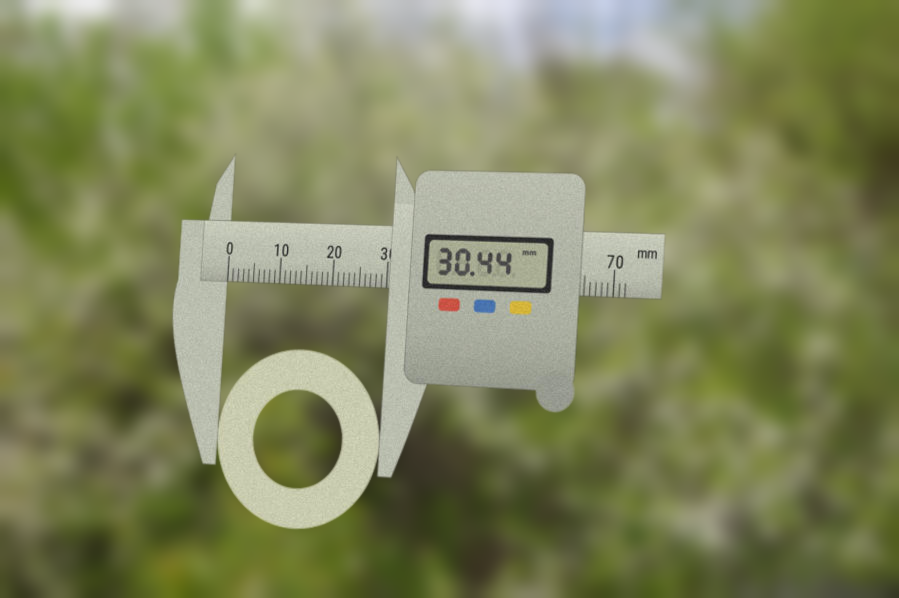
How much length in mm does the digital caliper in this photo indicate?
30.44 mm
